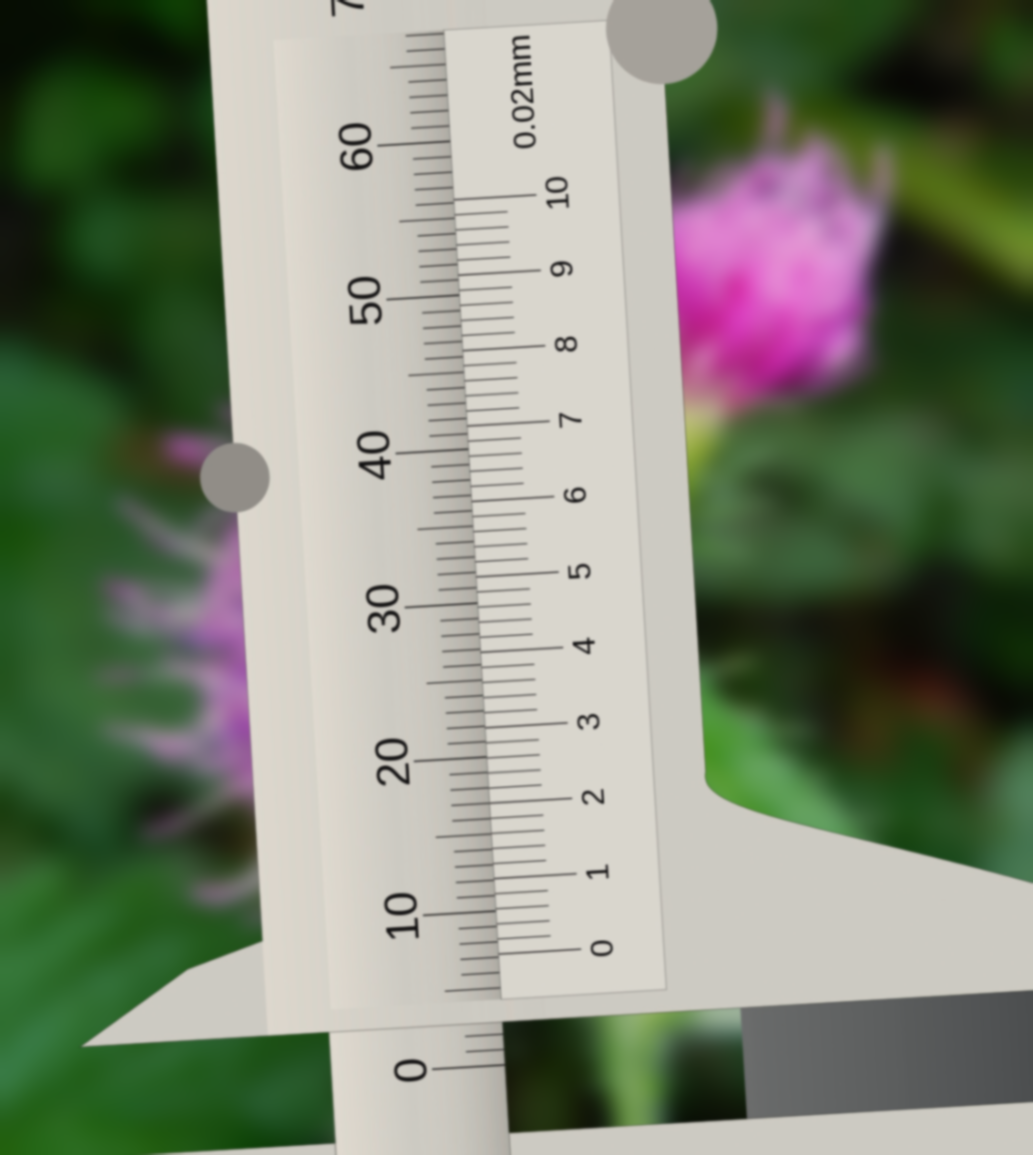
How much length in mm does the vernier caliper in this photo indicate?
7.2 mm
